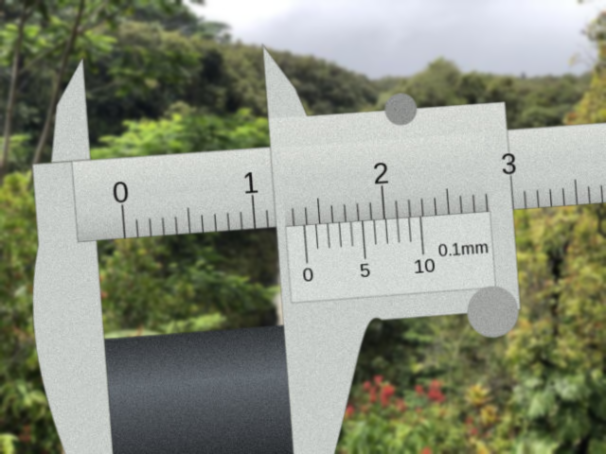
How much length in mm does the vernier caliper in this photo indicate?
13.8 mm
